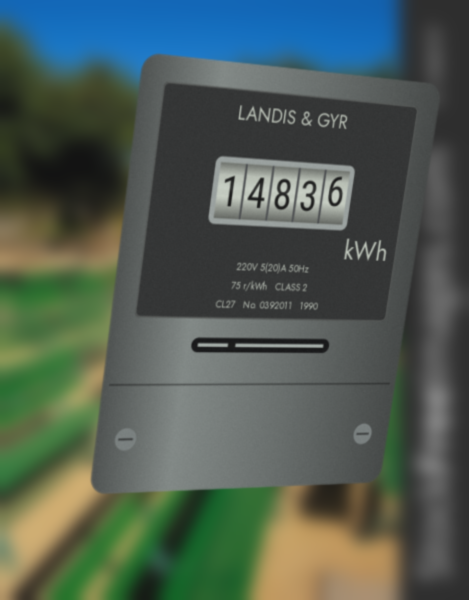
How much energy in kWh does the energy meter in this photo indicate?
14836 kWh
